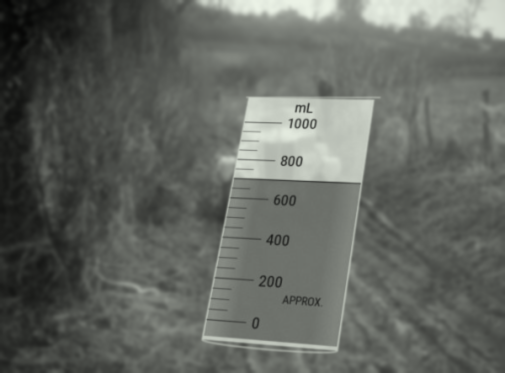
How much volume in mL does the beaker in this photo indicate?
700 mL
